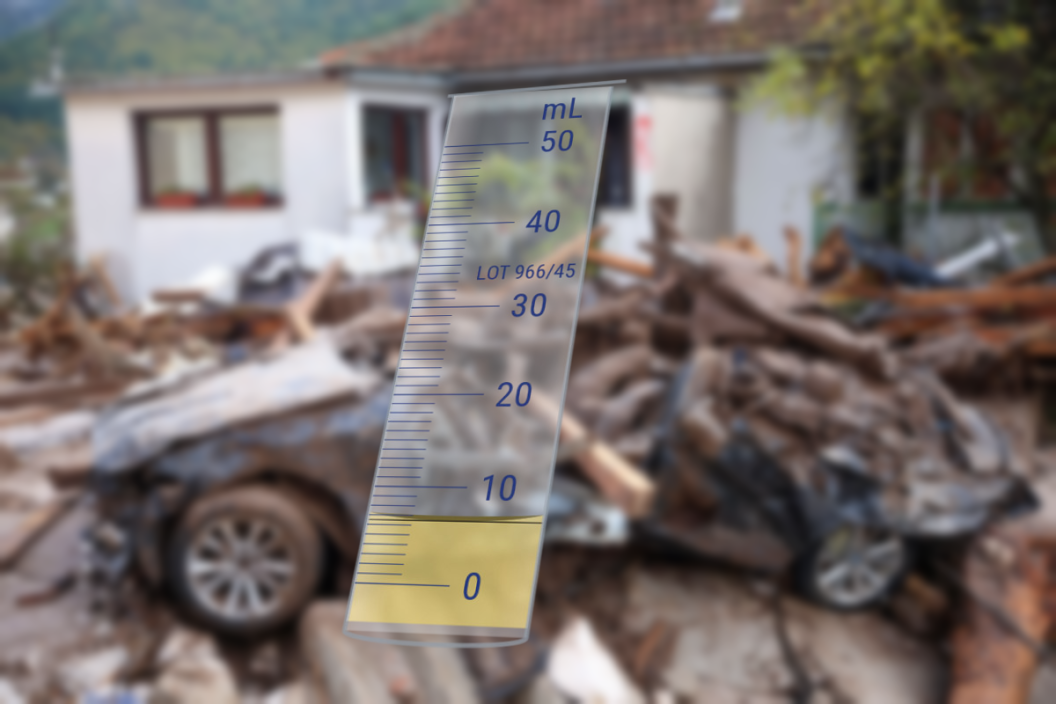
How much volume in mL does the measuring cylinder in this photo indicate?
6.5 mL
